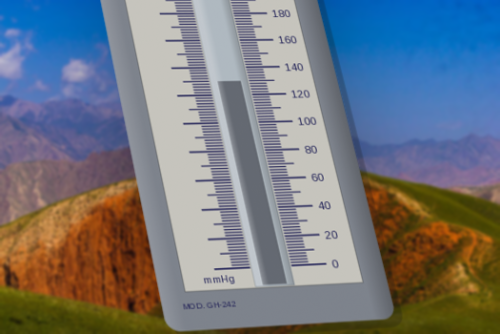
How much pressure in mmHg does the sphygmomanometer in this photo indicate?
130 mmHg
